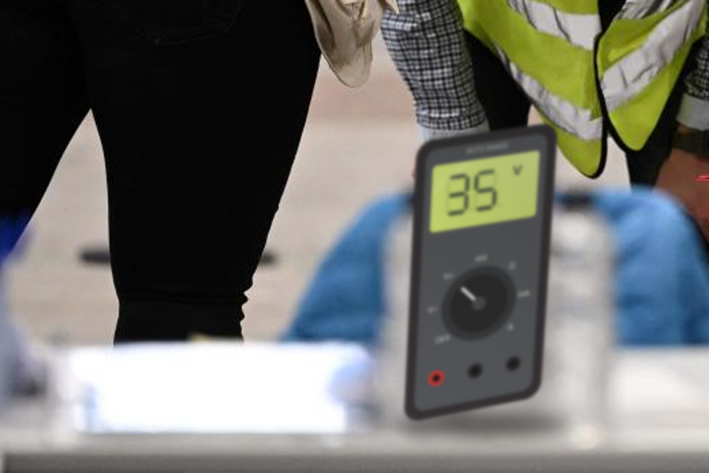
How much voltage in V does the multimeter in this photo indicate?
35 V
